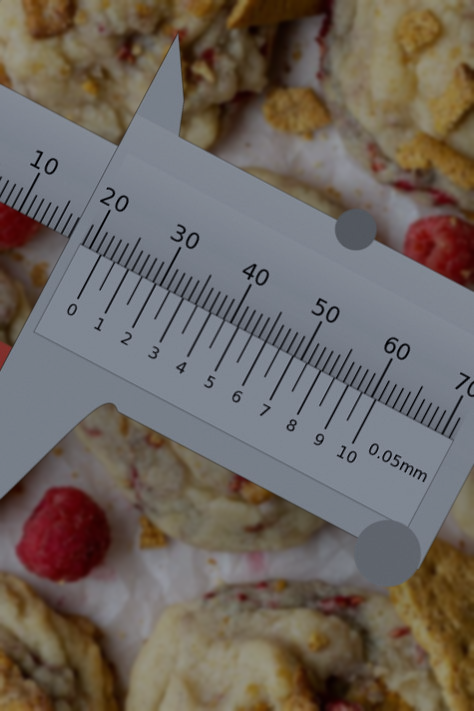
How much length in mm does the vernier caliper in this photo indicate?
21.6 mm
